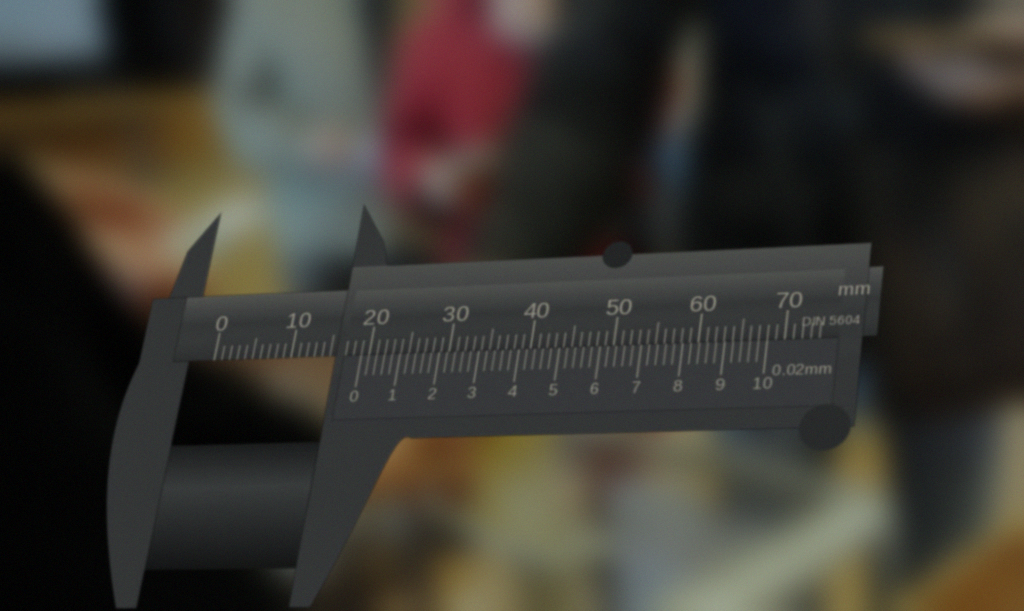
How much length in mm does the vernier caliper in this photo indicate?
19.0 mm
